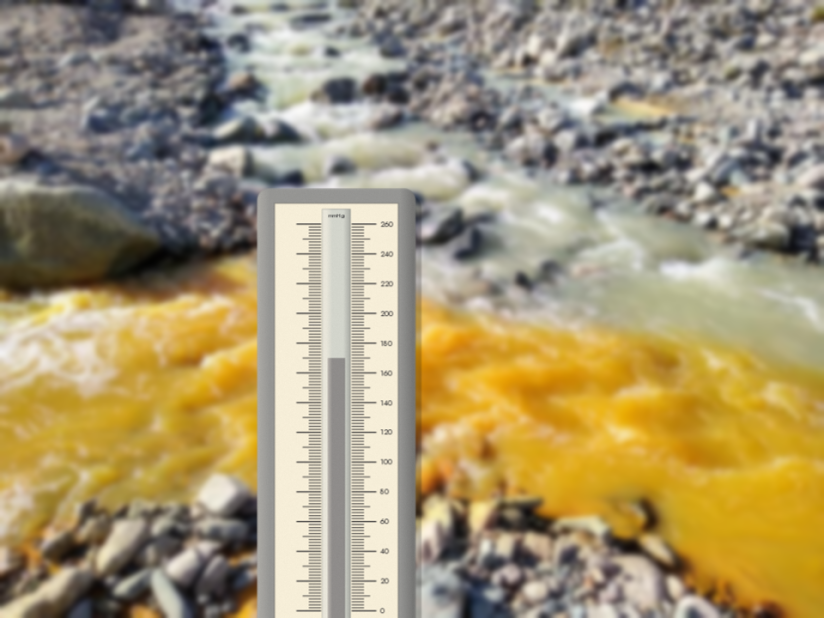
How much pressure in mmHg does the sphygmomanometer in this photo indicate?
170 mmHg
